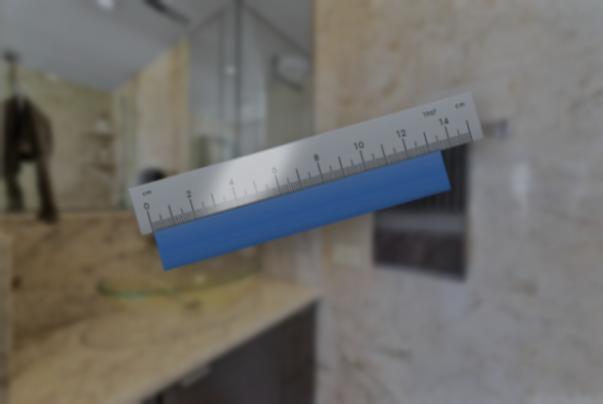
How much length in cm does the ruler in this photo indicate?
13.5 cm
